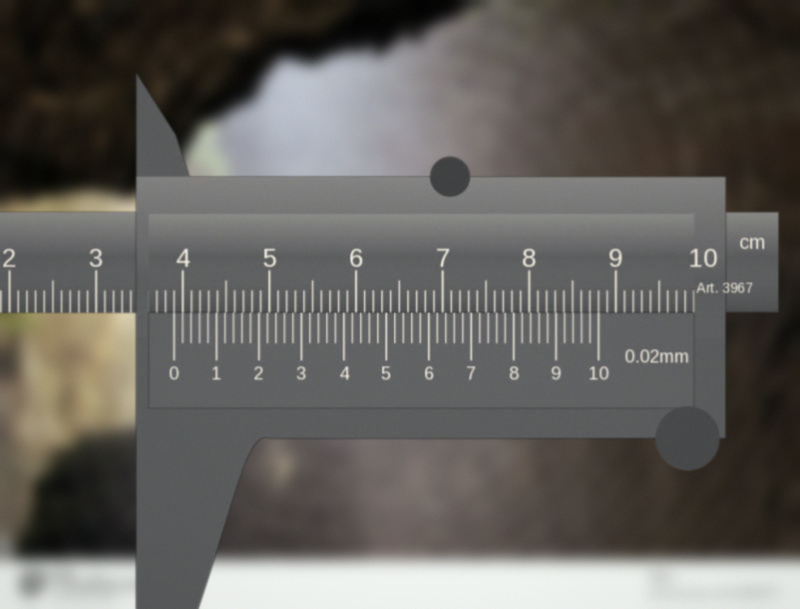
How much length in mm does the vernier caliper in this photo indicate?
39.0 mm
